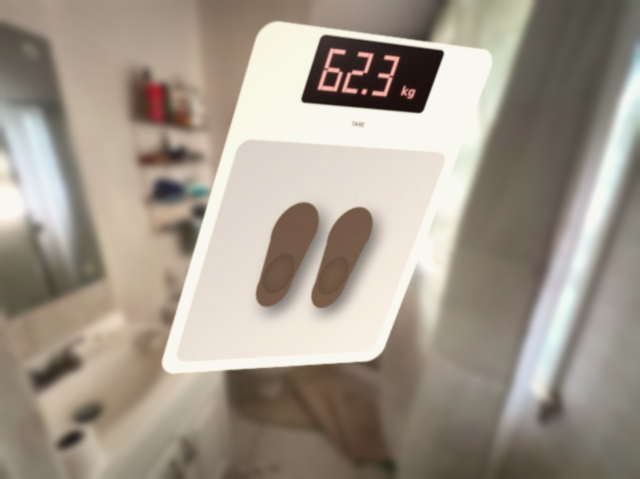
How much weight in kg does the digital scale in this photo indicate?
62.3 kg
